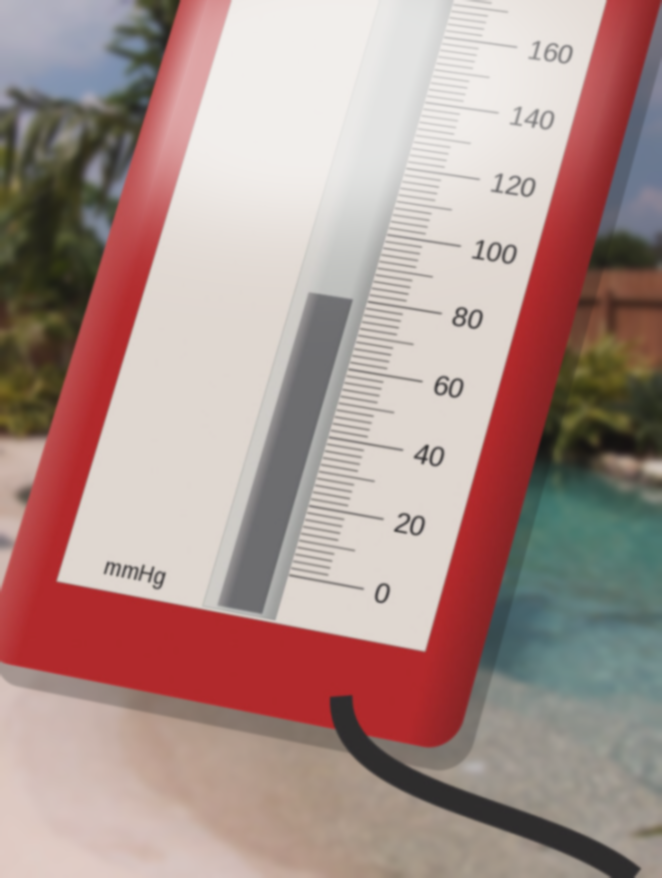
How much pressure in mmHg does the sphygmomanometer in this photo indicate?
80 mmHg
